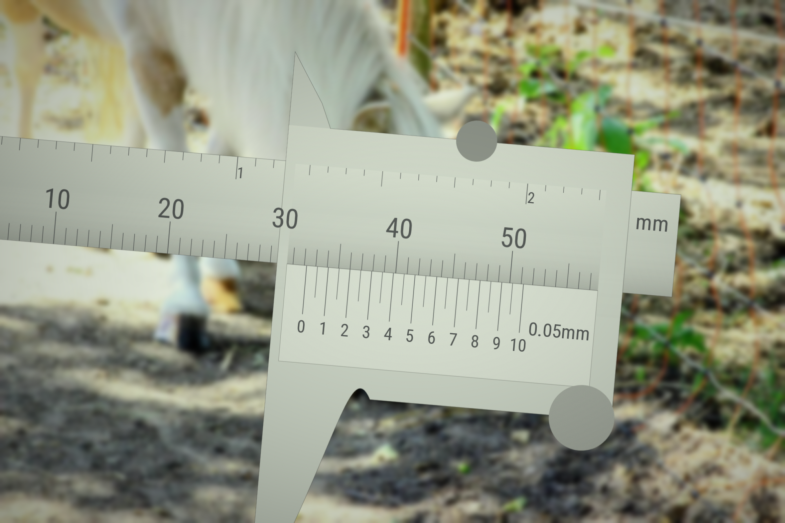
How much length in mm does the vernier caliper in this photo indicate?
32.2 mm
